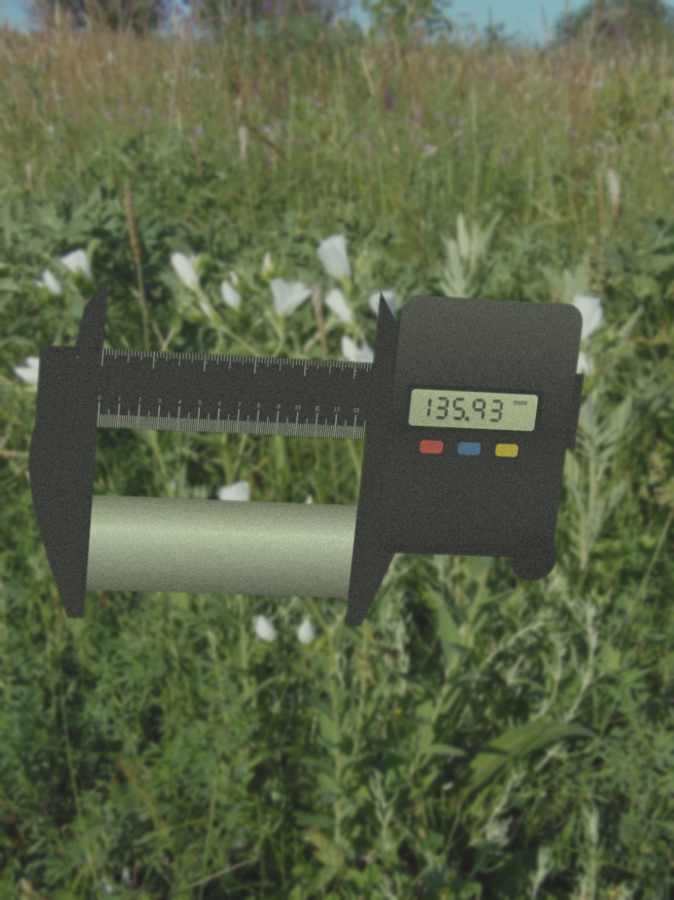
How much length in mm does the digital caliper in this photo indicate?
135.93 mm
